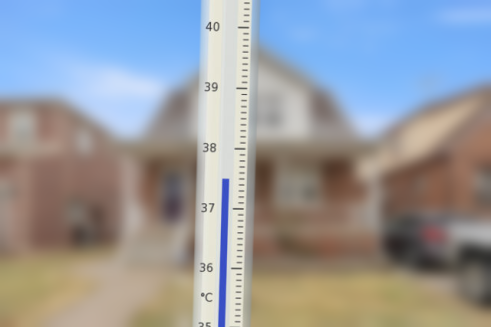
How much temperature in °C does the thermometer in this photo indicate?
37.5 °C
